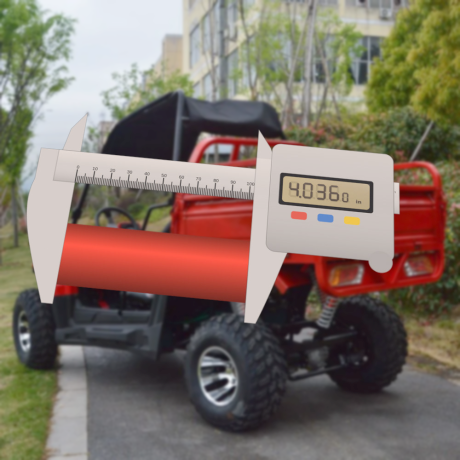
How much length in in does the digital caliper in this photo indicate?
4.0360 in
